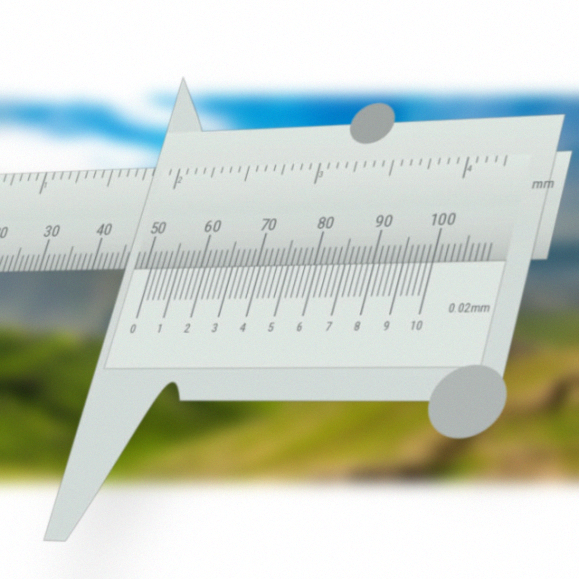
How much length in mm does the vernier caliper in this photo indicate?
51.0 mm
